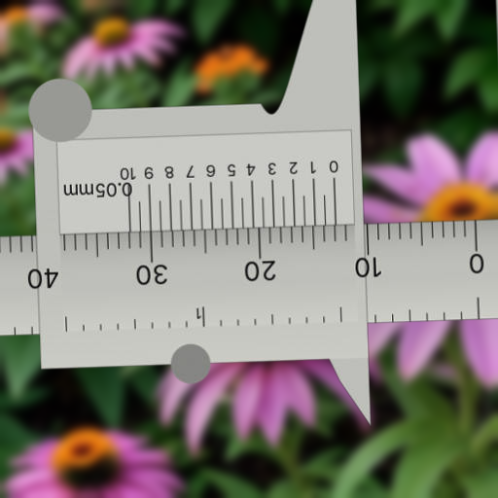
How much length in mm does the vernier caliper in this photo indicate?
12.9 mm
